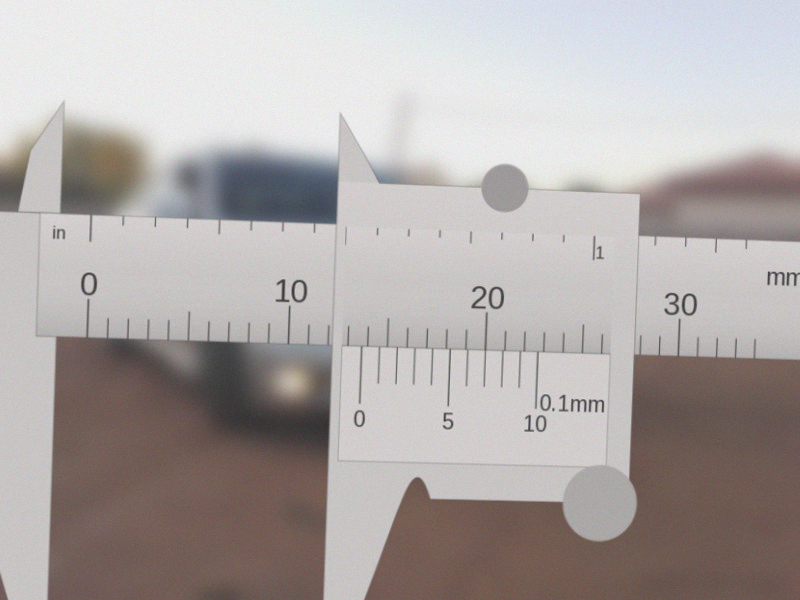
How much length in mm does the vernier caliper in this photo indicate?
13.7 mm
